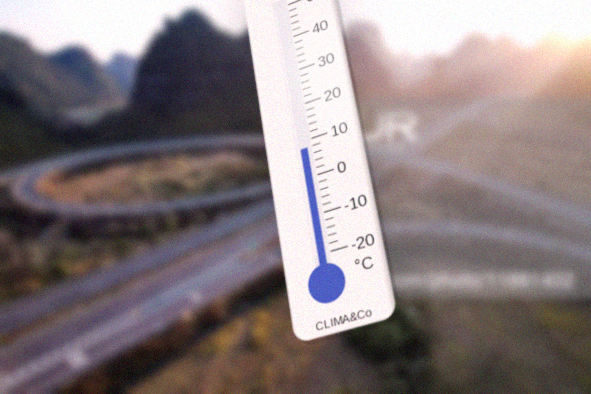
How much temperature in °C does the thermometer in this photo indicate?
8 °C
